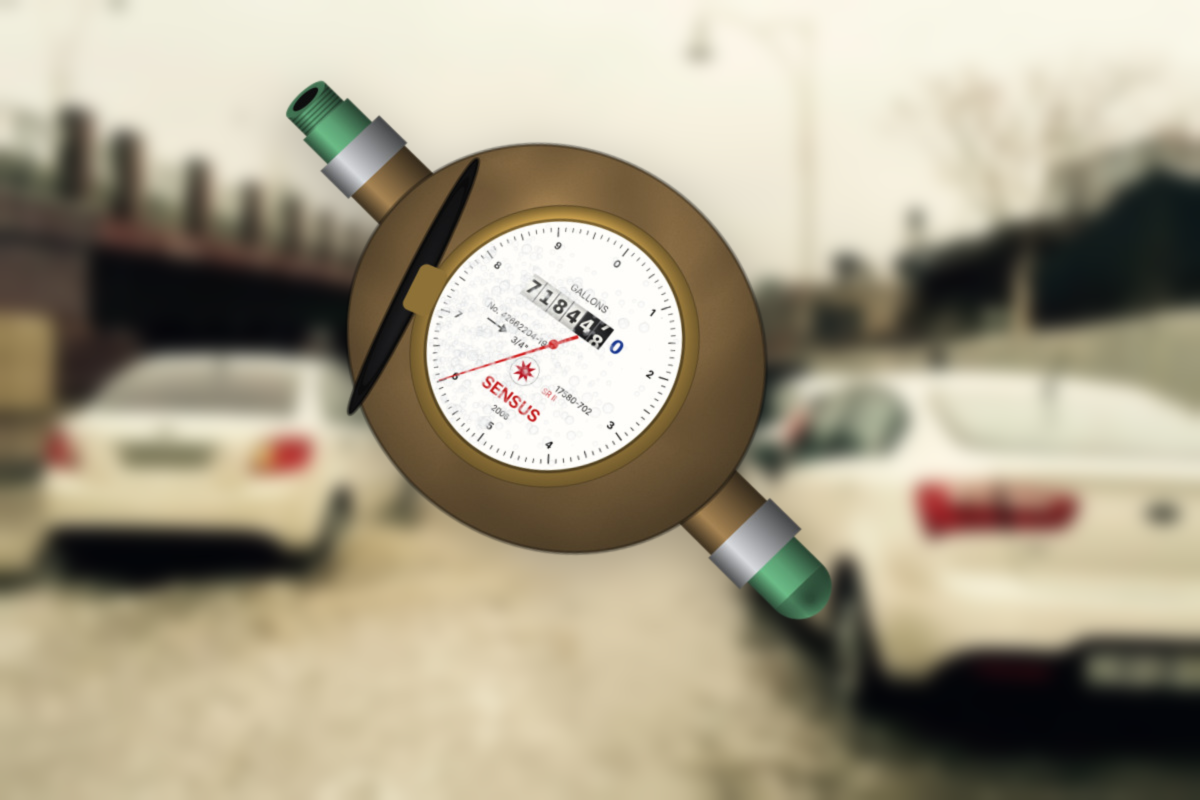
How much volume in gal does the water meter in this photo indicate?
7184476.0 gal
